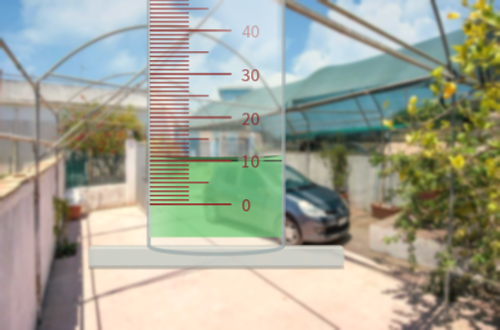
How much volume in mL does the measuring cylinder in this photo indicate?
10 mL
